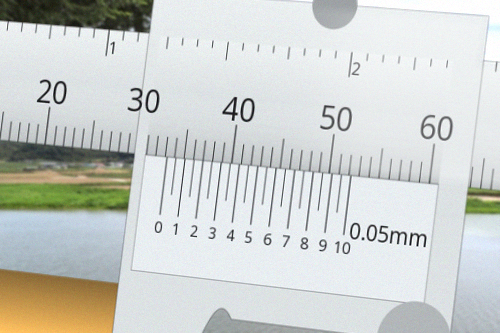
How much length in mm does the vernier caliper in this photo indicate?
33.2 mm
